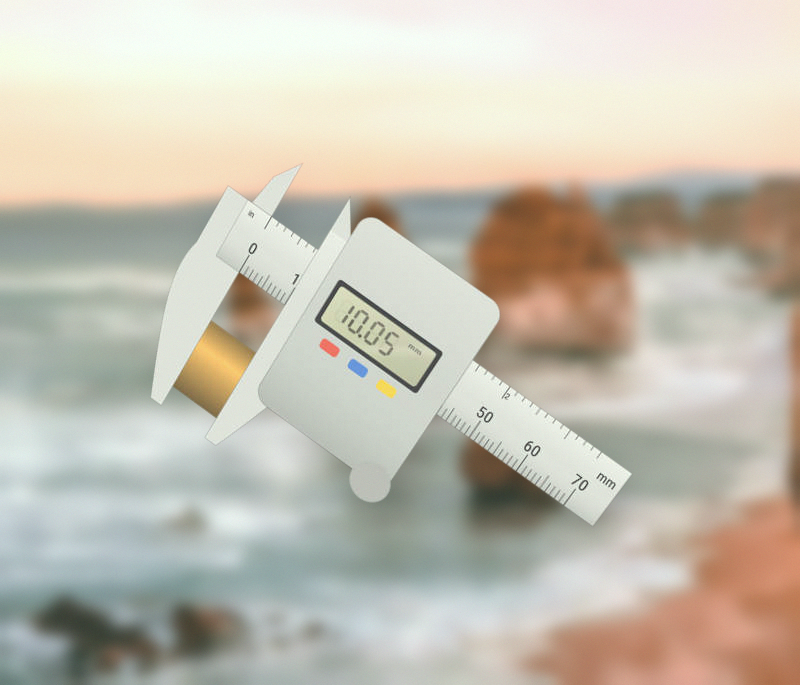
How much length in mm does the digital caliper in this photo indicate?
10.05 mm
